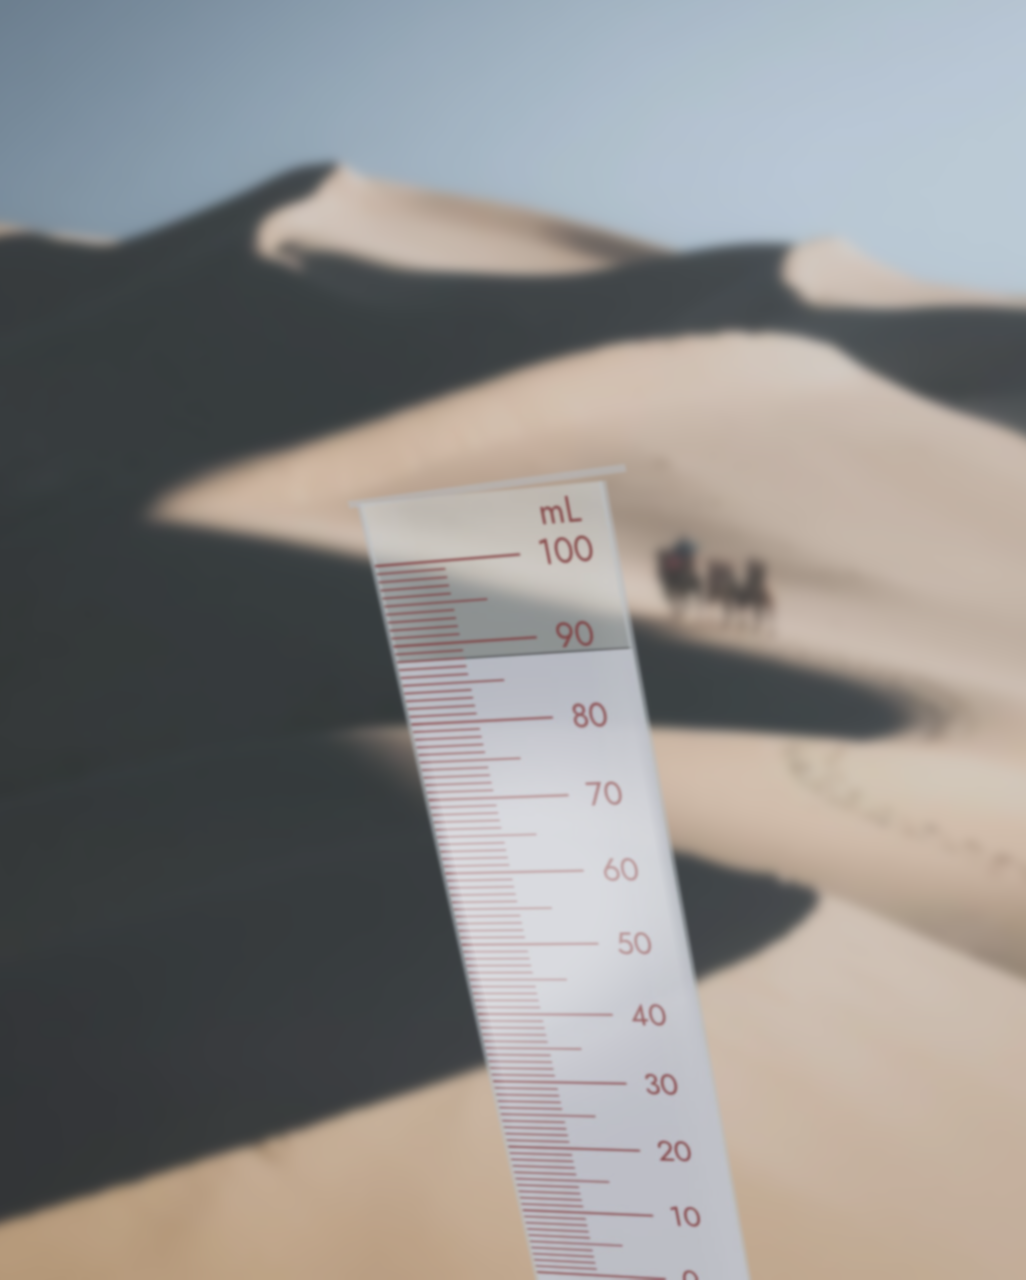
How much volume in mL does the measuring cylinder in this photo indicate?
88 mL
